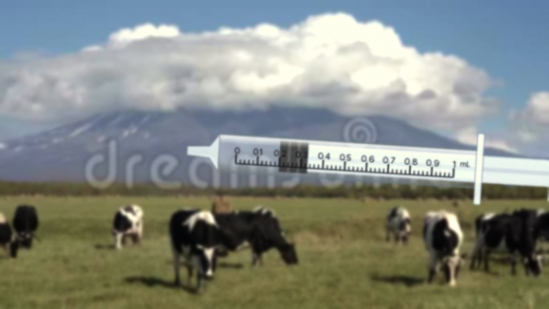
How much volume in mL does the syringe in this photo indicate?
0.2 mL
